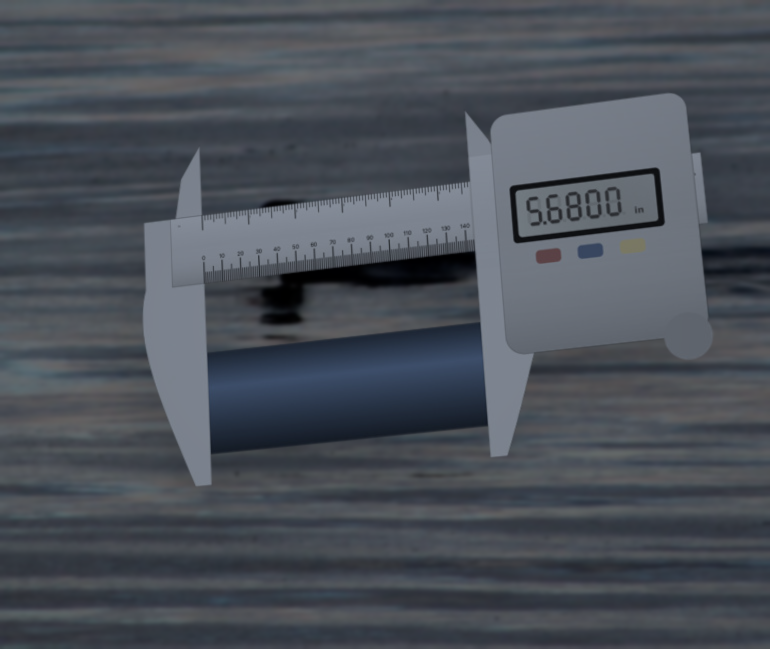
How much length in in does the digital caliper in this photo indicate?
5.6800 in
